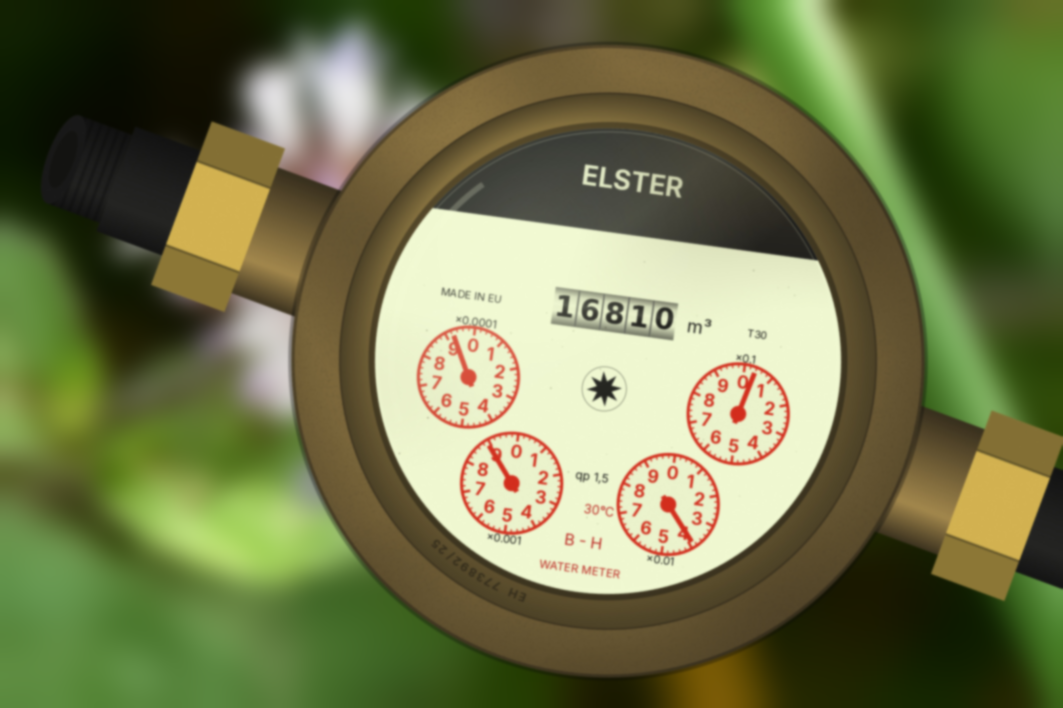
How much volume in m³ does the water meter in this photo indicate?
16810.0389 m³
